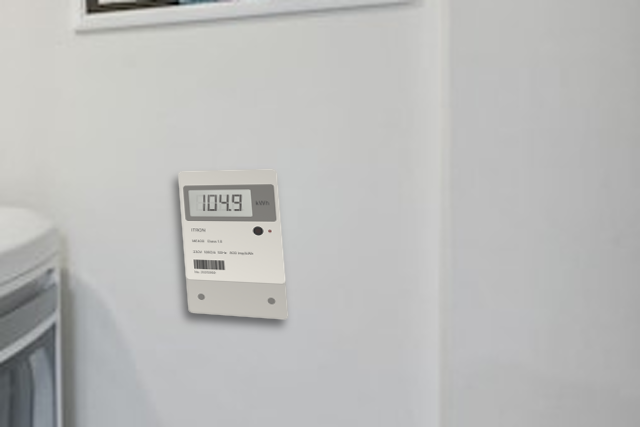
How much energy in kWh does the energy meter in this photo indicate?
104.9 kWh
